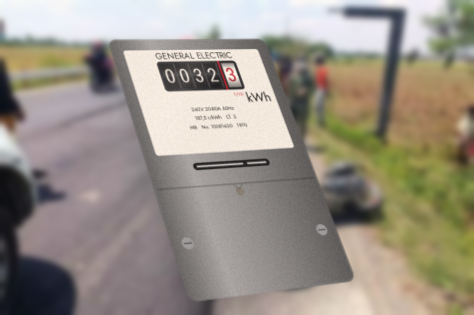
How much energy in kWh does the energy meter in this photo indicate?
32.3 kWh
